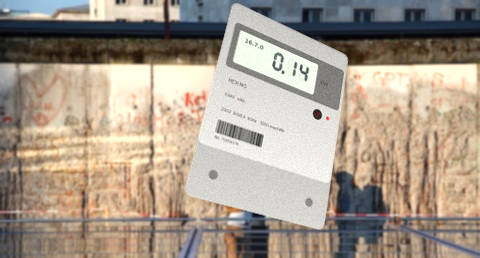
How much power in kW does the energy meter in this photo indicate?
0.14 kW
